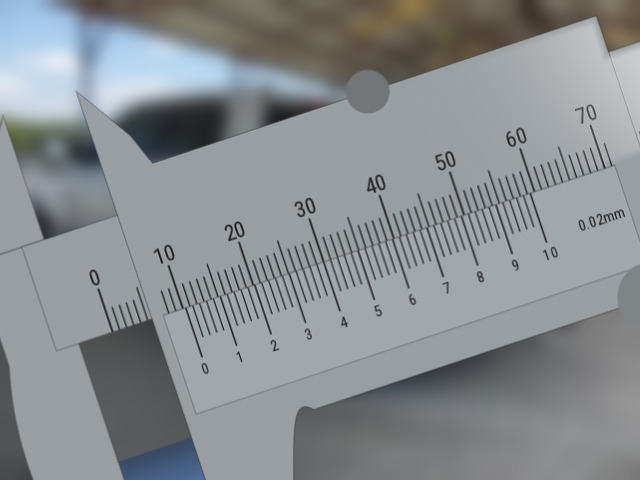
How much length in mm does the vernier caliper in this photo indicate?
10.4 mm
